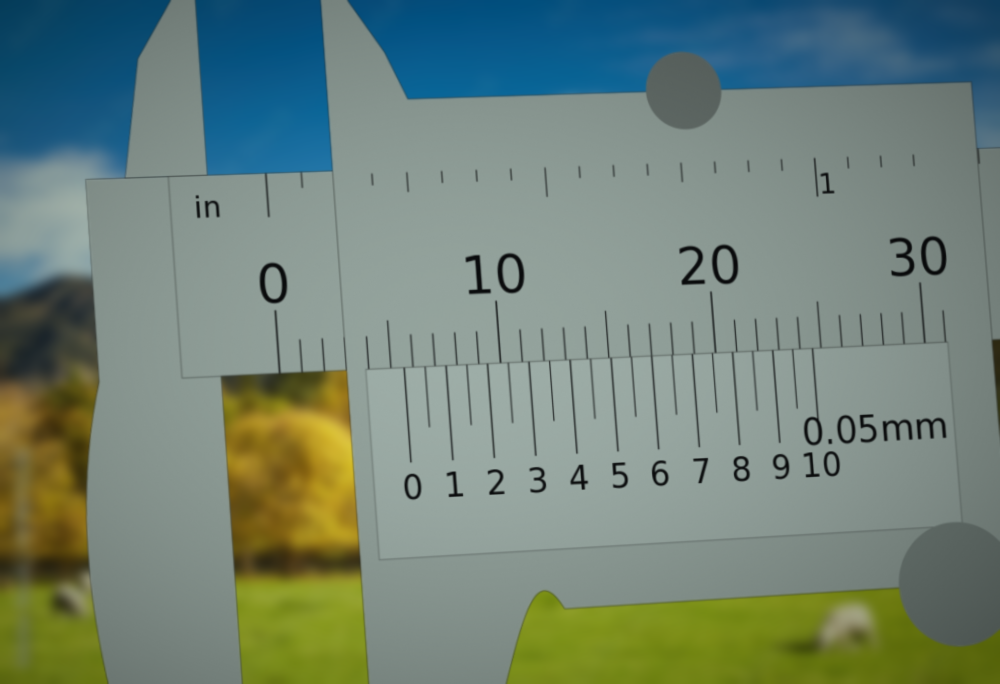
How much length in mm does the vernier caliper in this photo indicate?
5.6 mm
